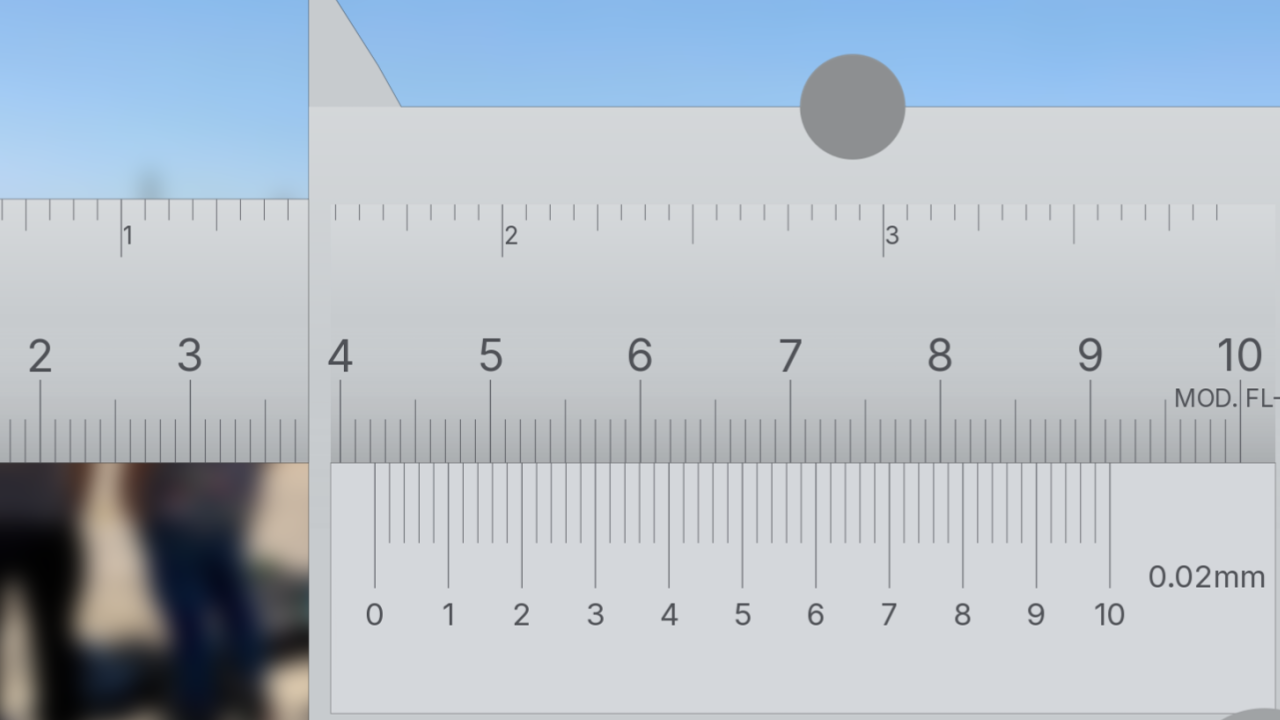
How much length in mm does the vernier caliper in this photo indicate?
42.3 mm
